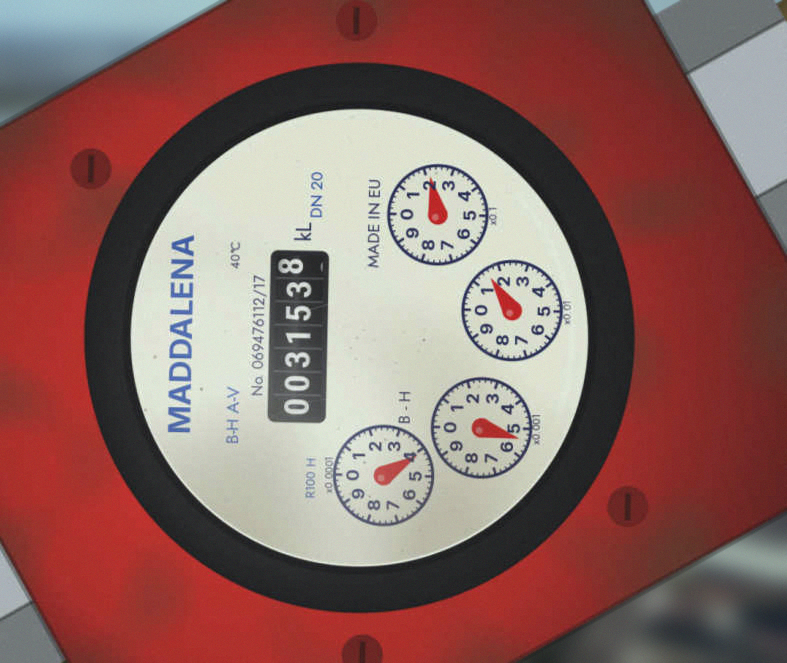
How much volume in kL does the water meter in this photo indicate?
31538.2154 kL
